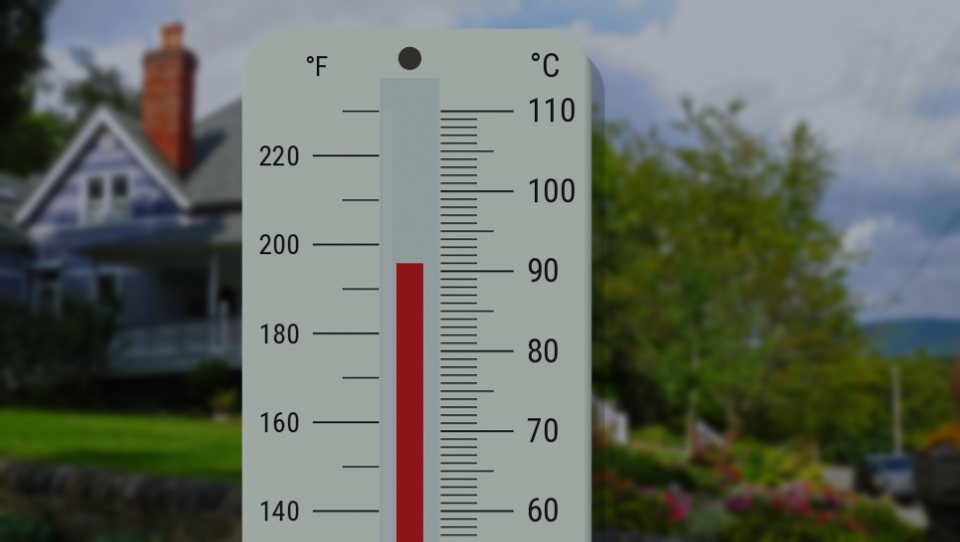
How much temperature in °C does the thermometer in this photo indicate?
91 °C
